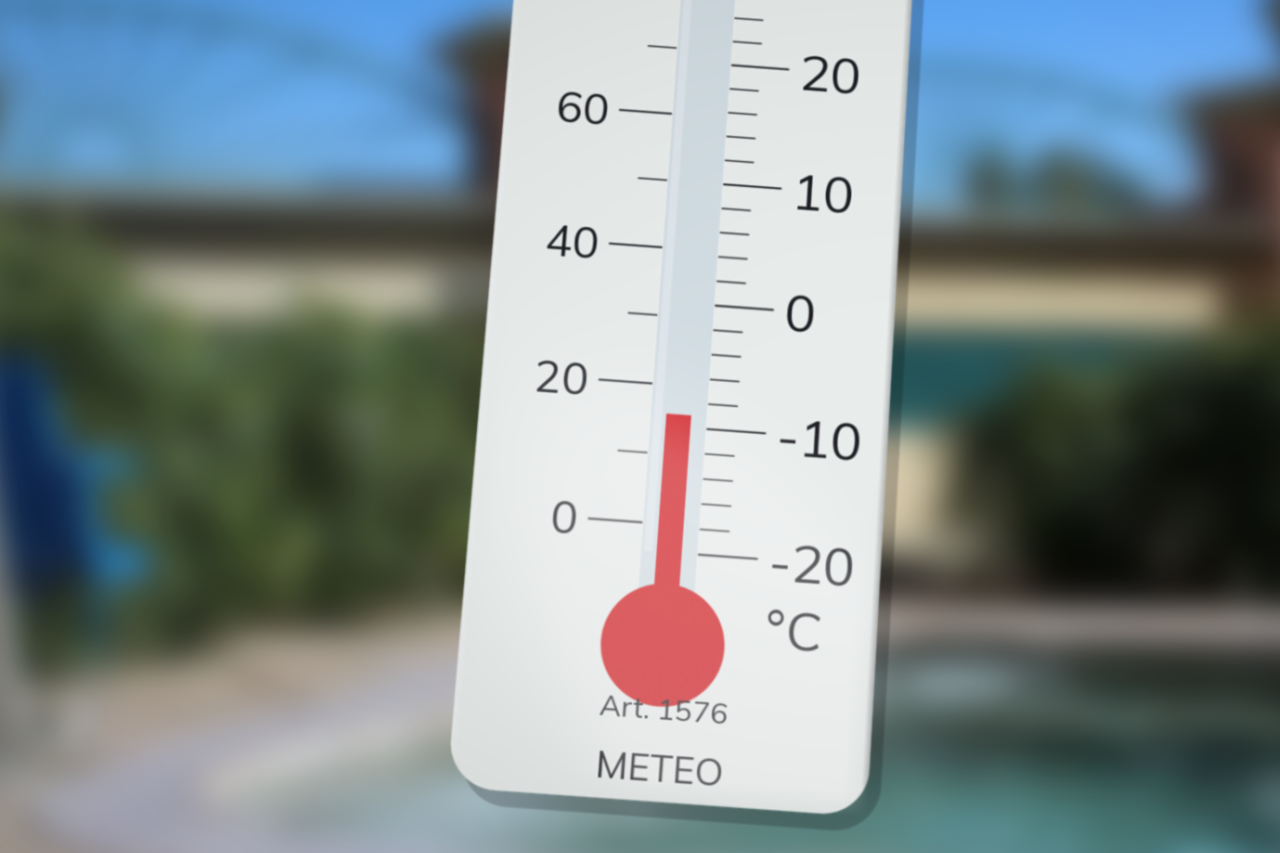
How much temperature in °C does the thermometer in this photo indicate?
-9 °C
